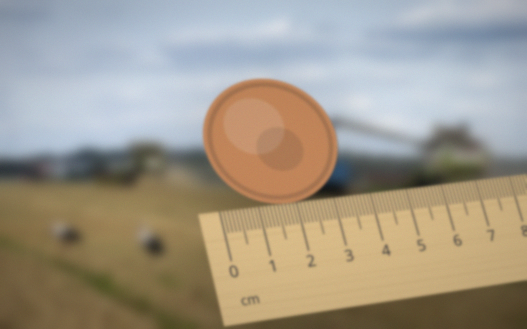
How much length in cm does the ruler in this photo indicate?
3.5 cm
